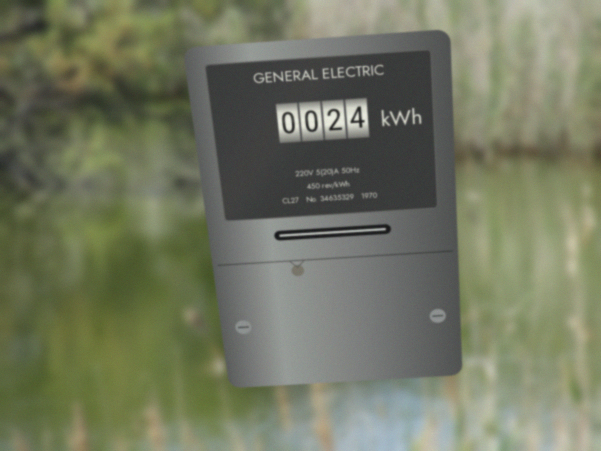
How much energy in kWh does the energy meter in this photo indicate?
24 kWh
